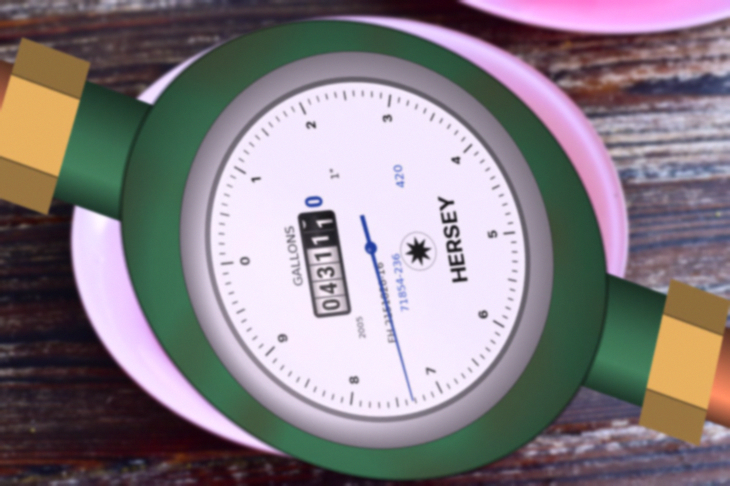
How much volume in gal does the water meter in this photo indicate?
431107.3 gal
